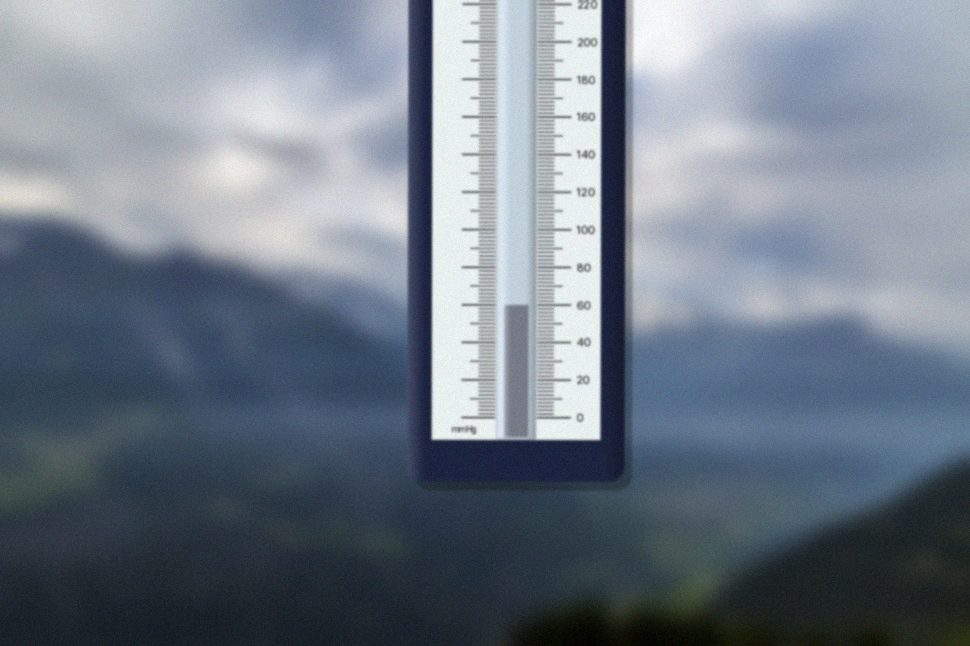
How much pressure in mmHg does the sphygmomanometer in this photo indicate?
60 mmHg
